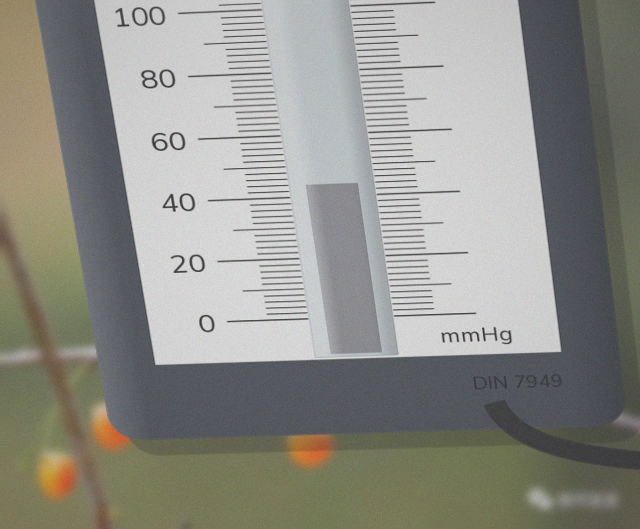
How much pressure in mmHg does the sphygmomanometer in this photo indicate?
44 mmHg
